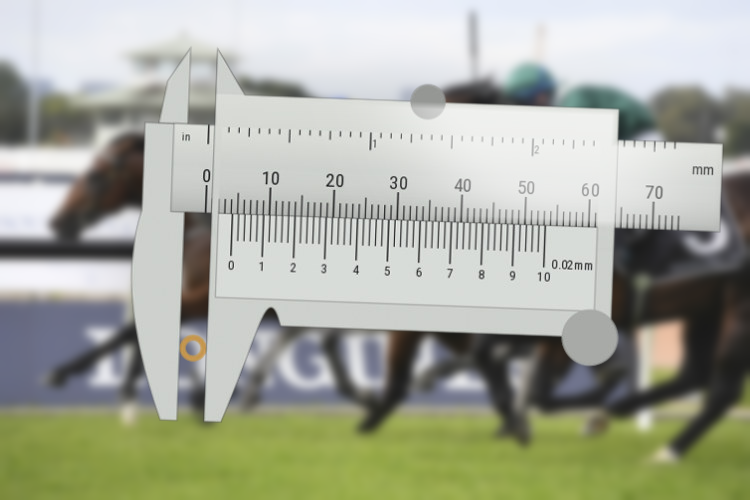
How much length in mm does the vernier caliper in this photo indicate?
4.2 mm
